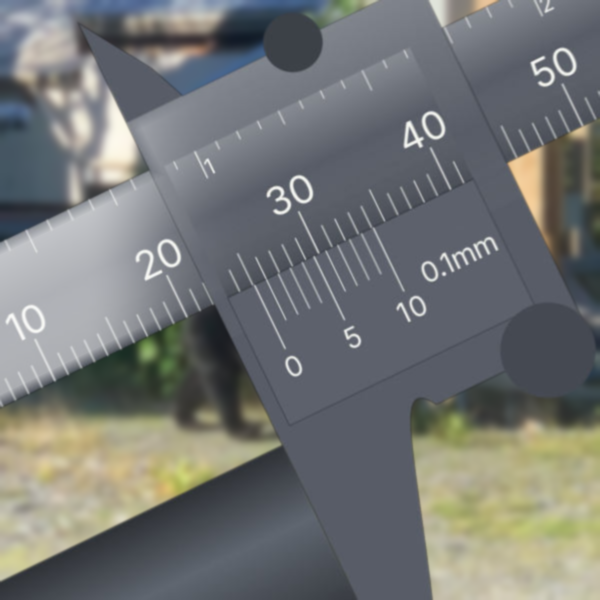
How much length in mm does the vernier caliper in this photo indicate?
25.1 mm
